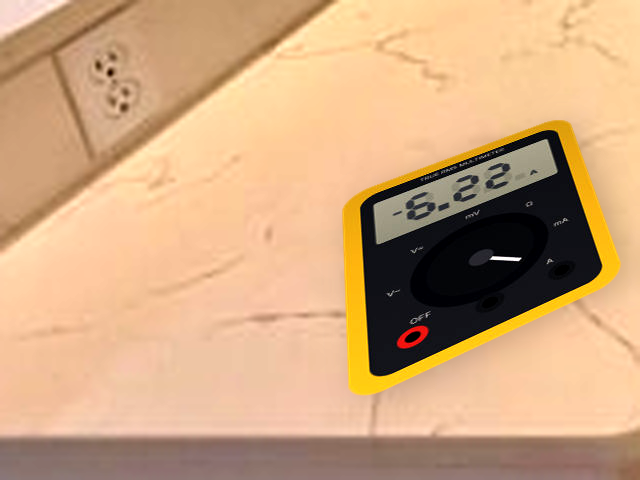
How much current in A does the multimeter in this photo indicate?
-6.22 A
